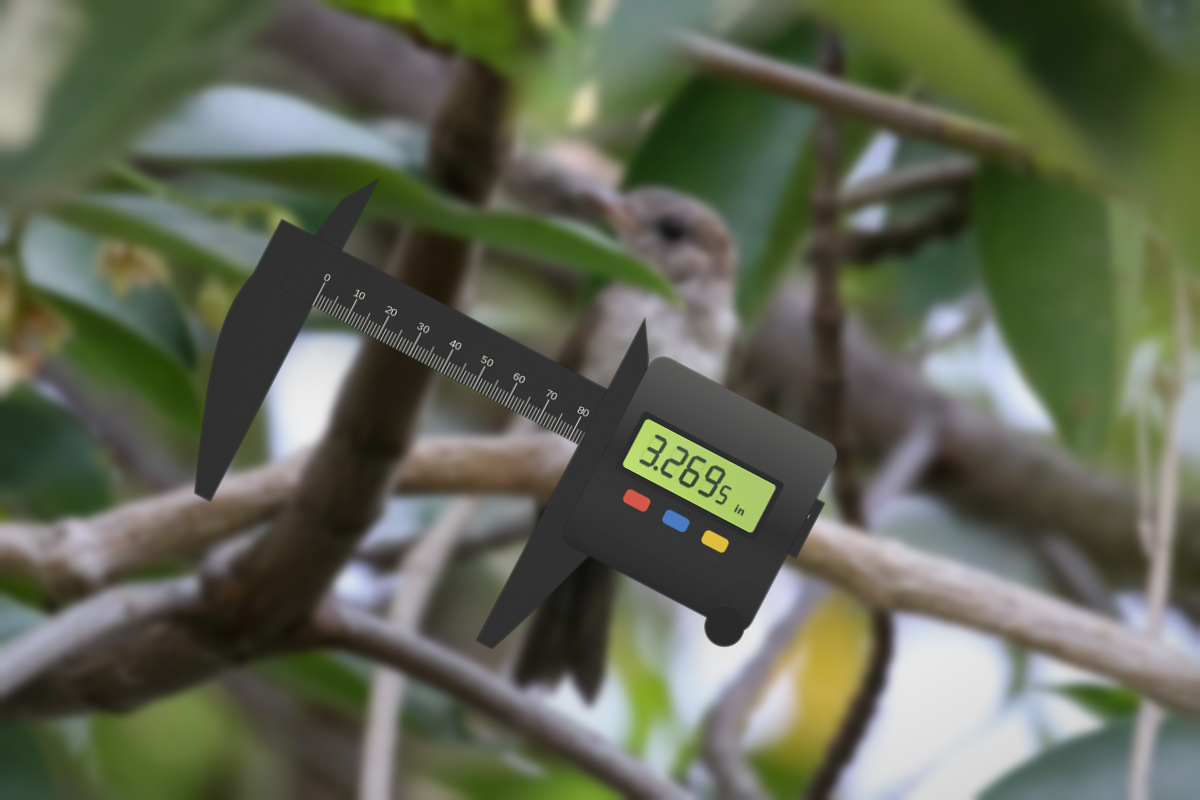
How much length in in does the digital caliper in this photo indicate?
3.2695 in
